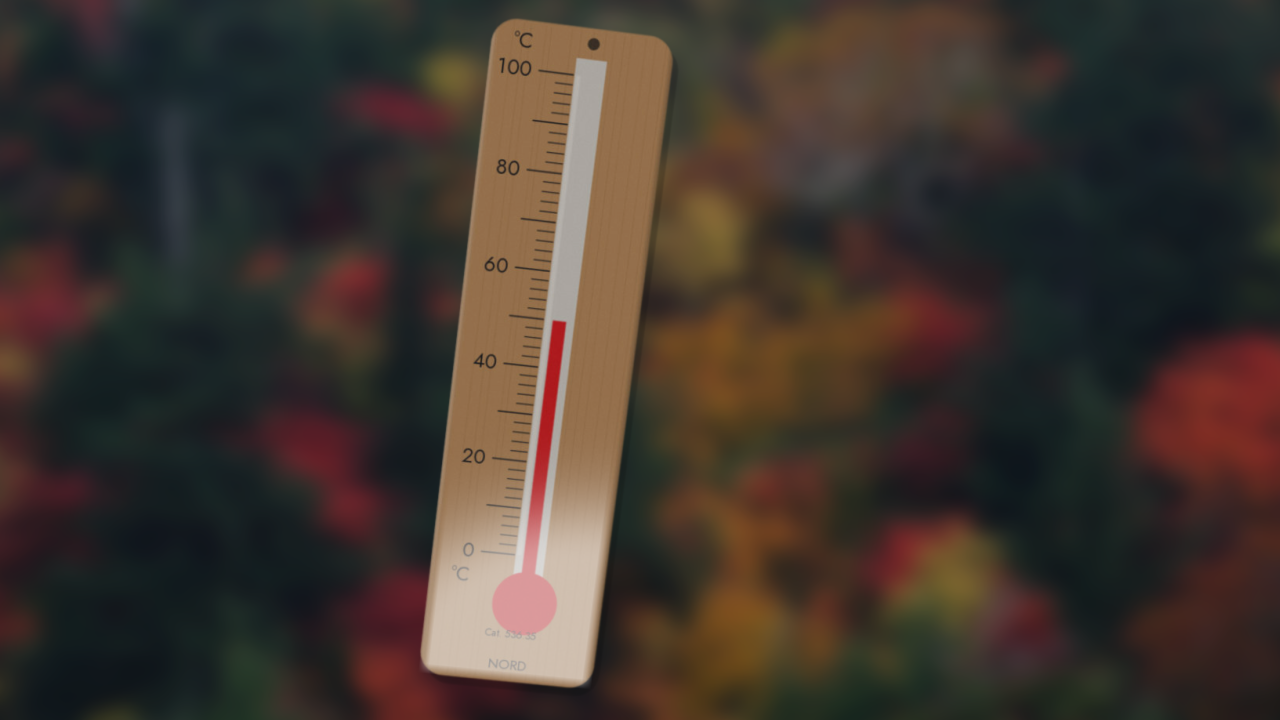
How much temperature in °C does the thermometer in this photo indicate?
50 °C
